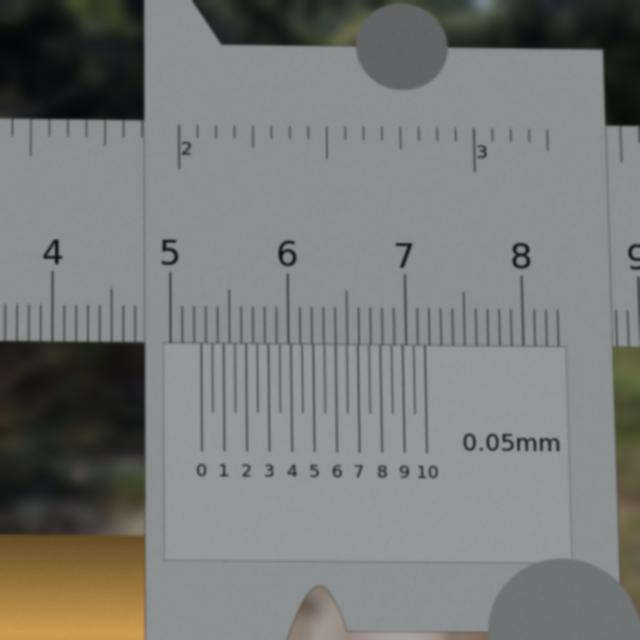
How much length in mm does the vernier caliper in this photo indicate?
52.6 mm
